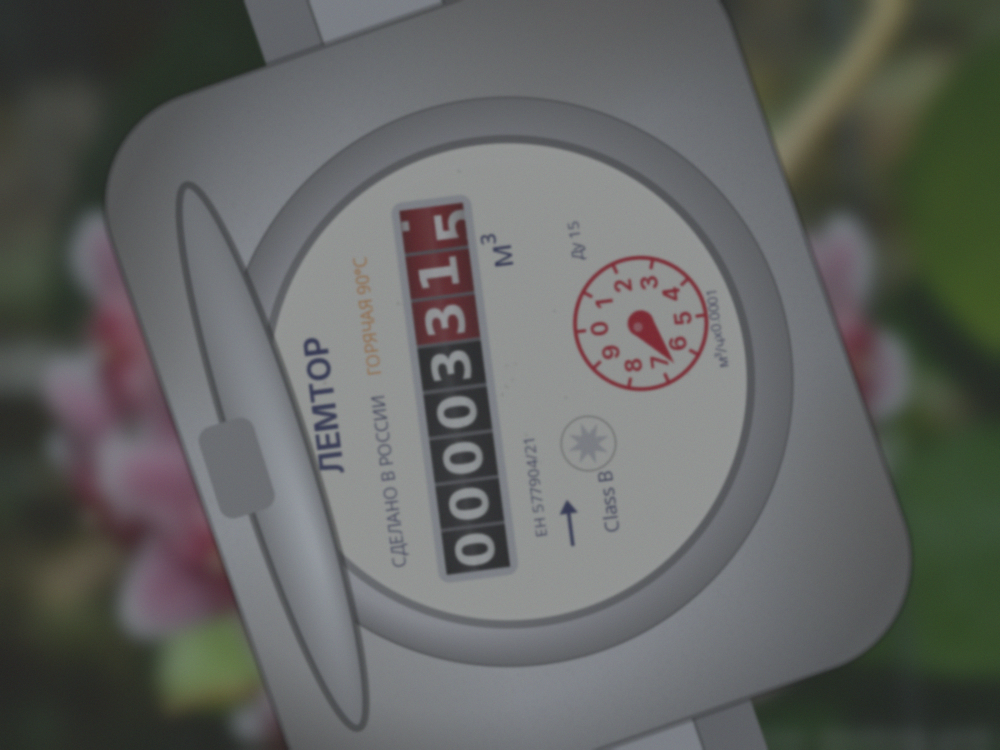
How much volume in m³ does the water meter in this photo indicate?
3.3146 m³
